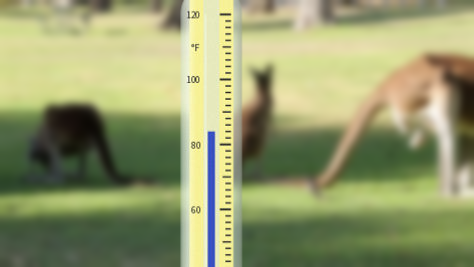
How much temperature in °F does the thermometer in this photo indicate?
84 °F
